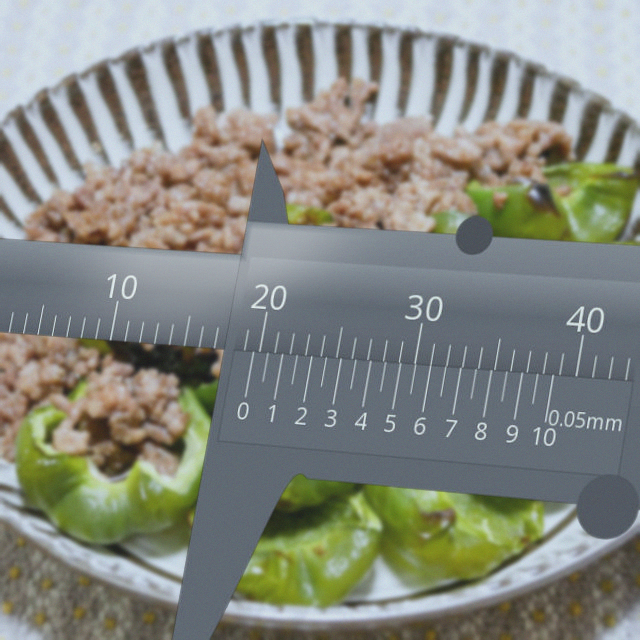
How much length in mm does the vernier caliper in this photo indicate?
19.6 mm
